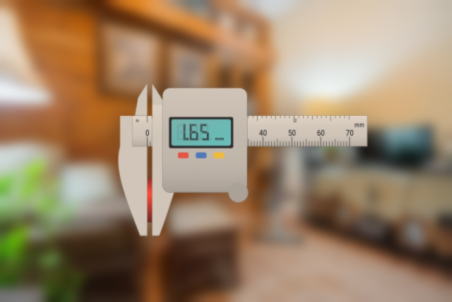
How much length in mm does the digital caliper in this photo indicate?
1.65 mm
